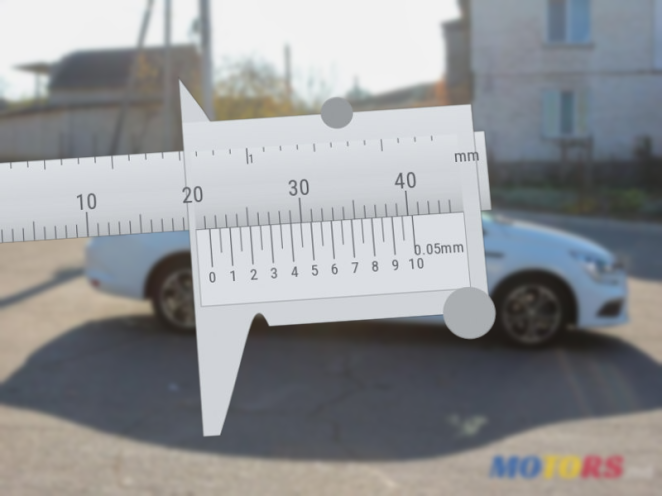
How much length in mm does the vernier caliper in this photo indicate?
21.4 mm
